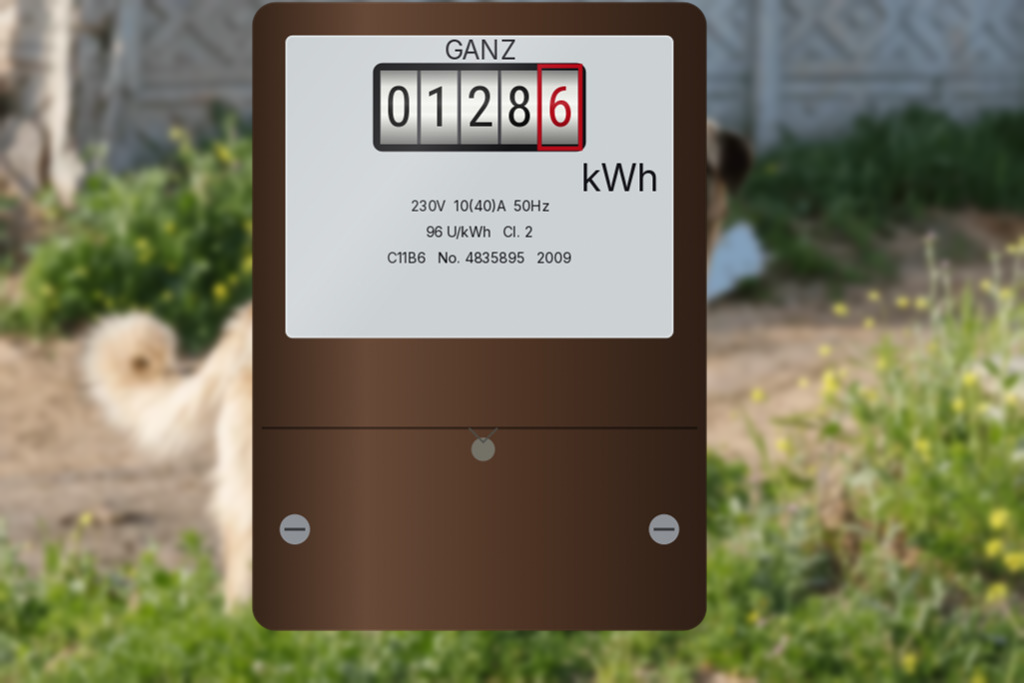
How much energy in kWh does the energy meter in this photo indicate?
128.6 kWh
